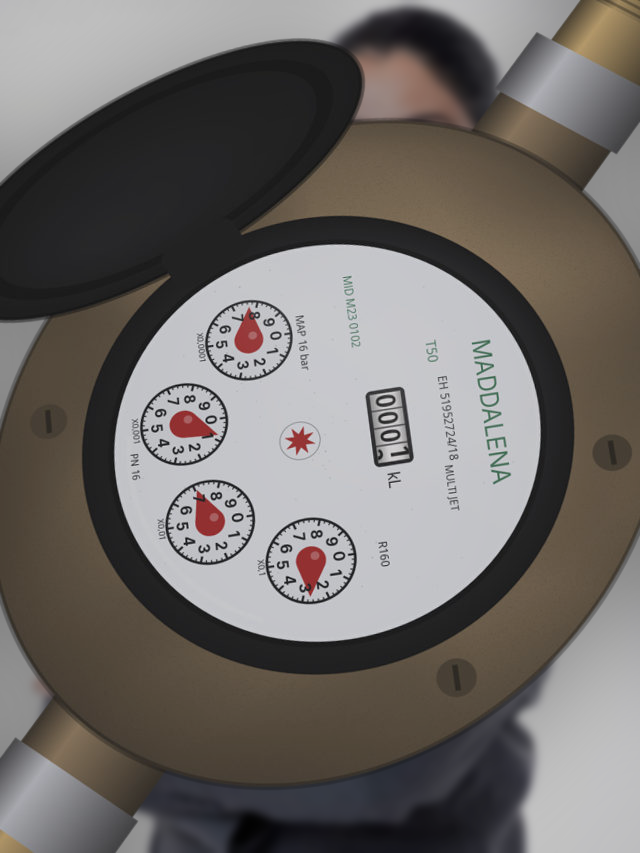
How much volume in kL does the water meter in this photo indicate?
1.2707 kL
